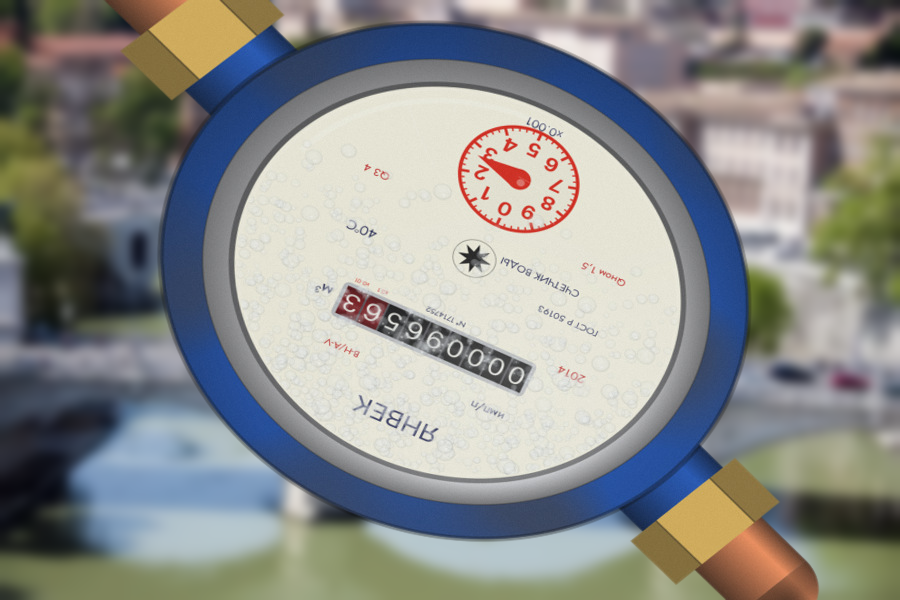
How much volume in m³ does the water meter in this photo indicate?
965.632 m³
